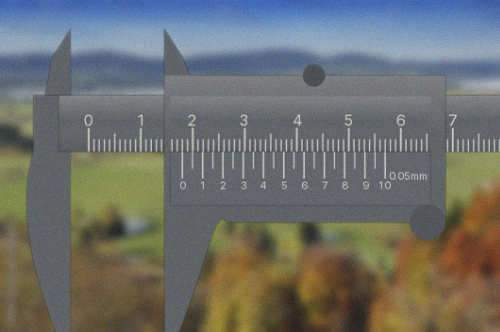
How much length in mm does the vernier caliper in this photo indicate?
18.0 mm
